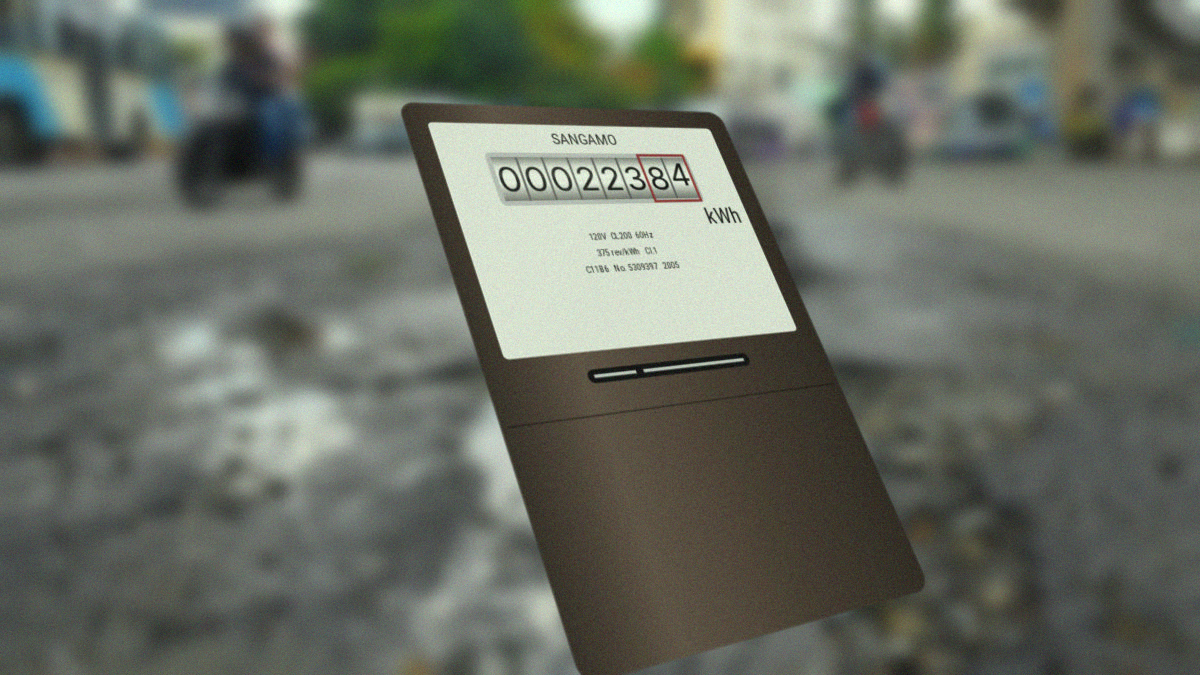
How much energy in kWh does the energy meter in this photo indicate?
223.84 kWh
